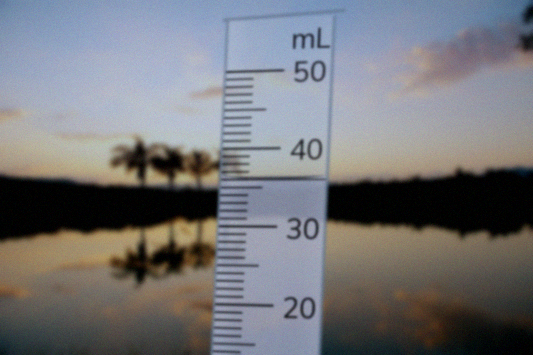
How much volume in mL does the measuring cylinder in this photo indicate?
36 mL
